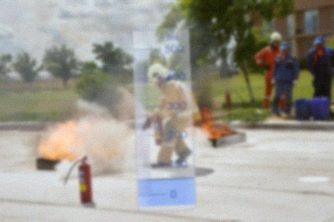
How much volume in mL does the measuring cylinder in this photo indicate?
50 mL
